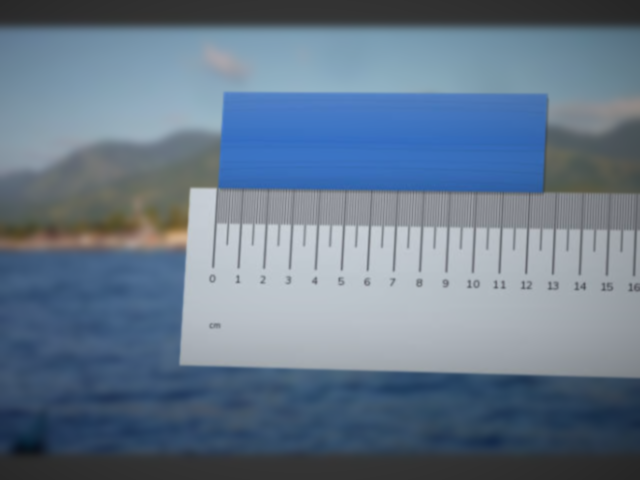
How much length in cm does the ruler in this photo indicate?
12.5 cm
